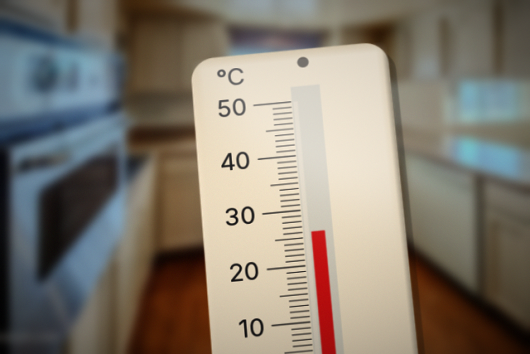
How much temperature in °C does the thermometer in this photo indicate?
26 °C
